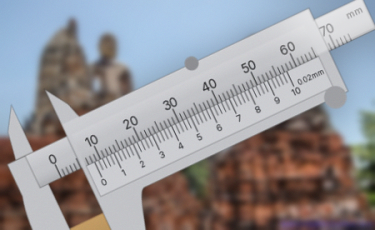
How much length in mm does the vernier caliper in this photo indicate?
8.5 mm
